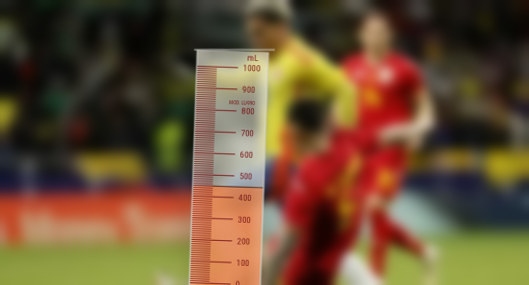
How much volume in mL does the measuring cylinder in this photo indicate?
450 mL
